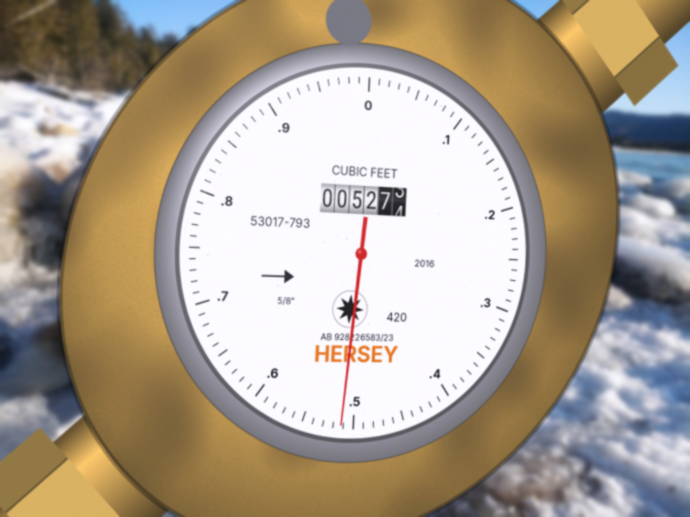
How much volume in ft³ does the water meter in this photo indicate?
5273.51 ft³
